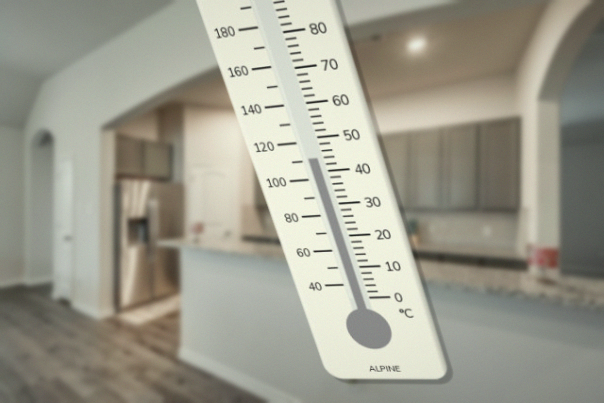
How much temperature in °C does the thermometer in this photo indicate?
44 °C
